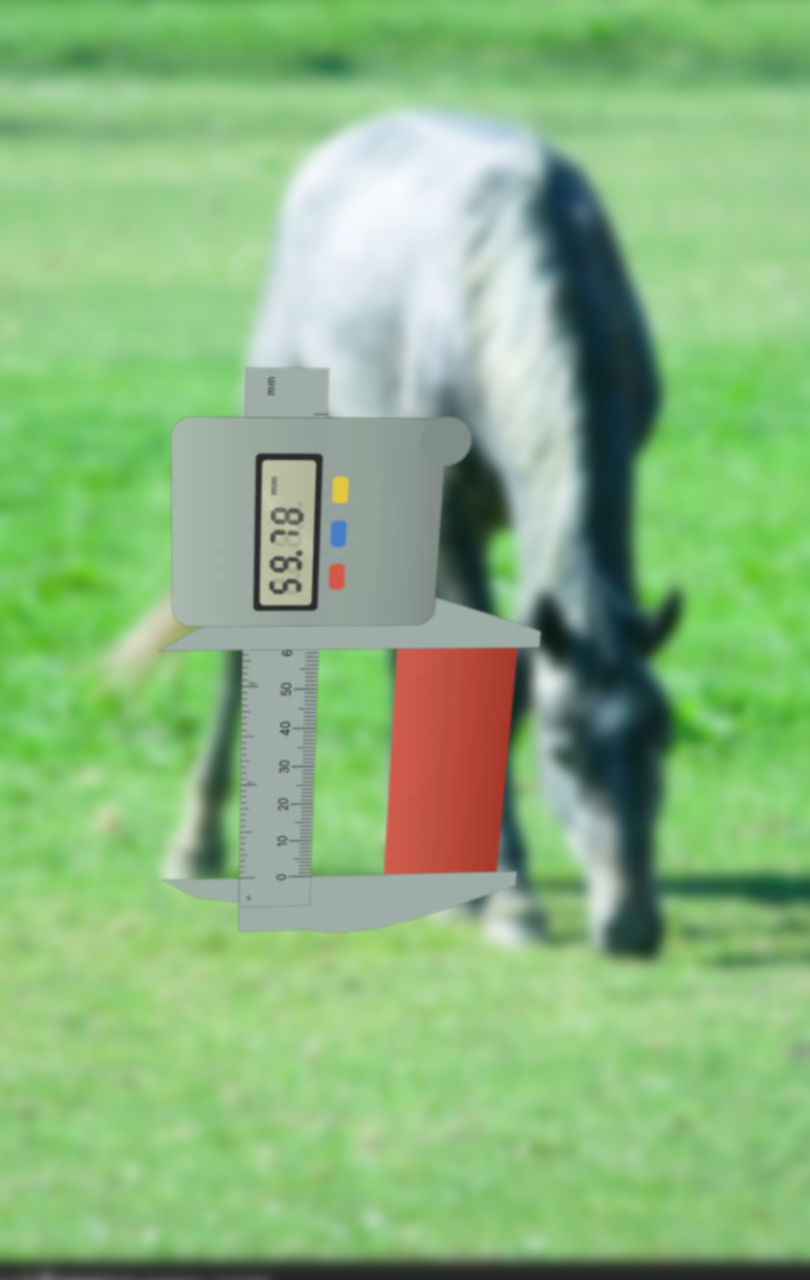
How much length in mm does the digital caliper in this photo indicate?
59.78 mm
